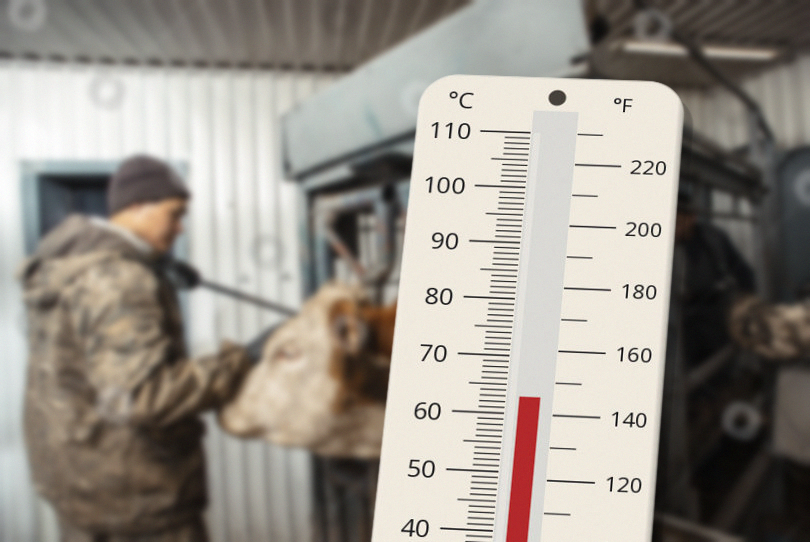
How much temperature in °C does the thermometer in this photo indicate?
63 °C
